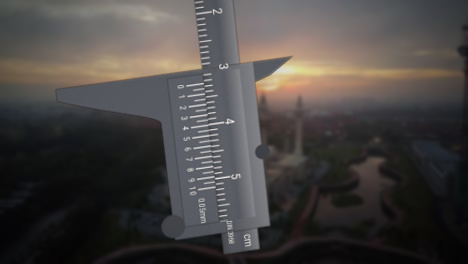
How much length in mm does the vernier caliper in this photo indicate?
32.5 mm
